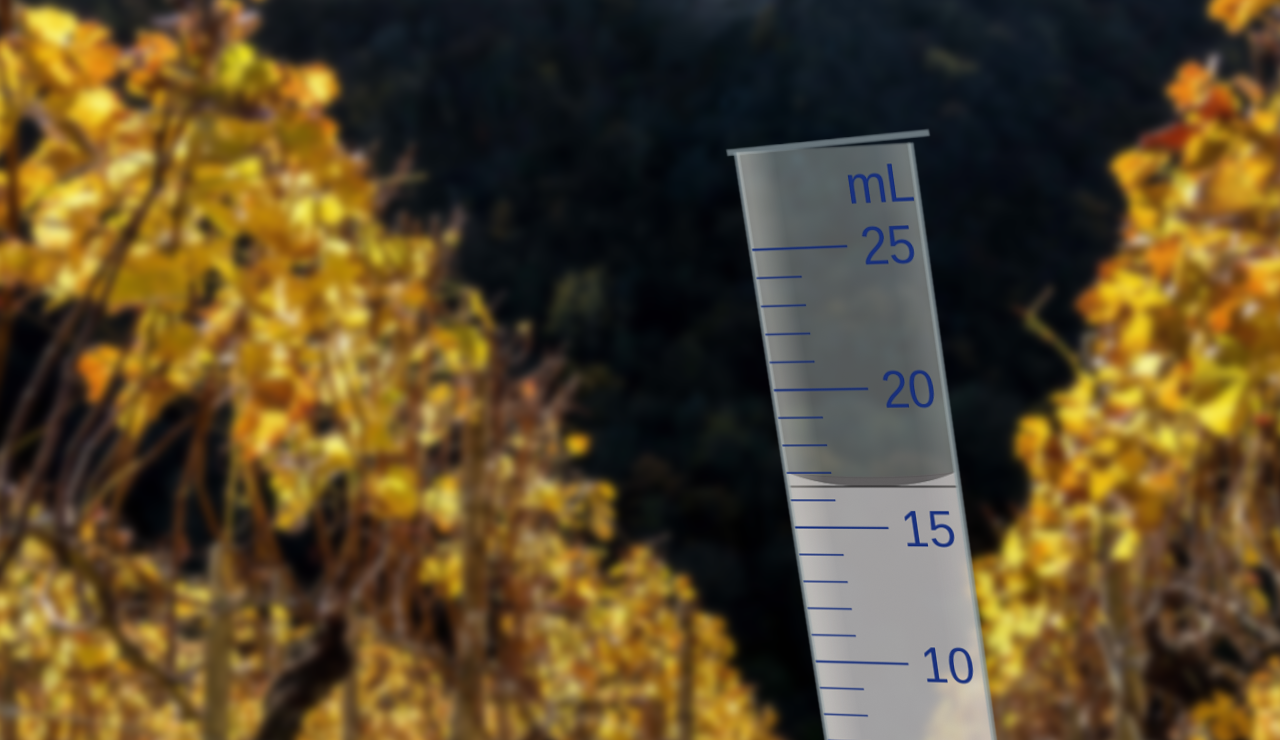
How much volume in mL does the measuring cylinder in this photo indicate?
16.5 mL
